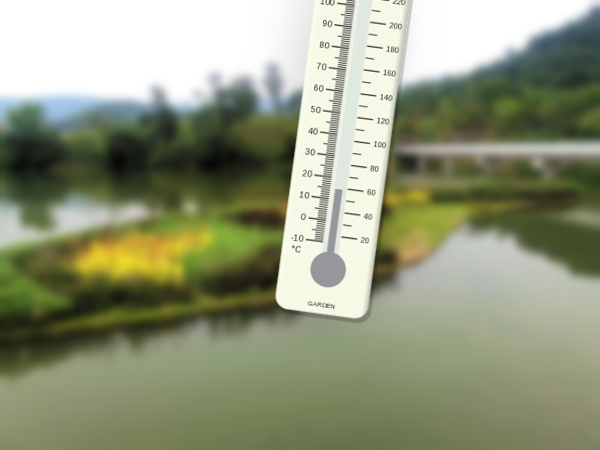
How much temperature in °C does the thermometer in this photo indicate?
15 °C
